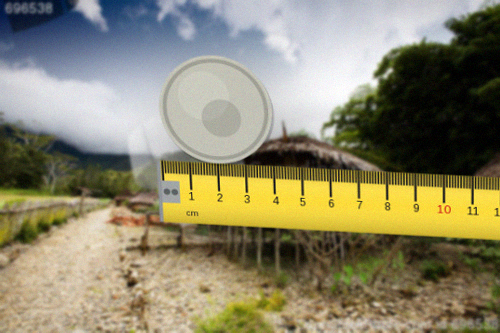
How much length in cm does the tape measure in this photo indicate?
4 cm
